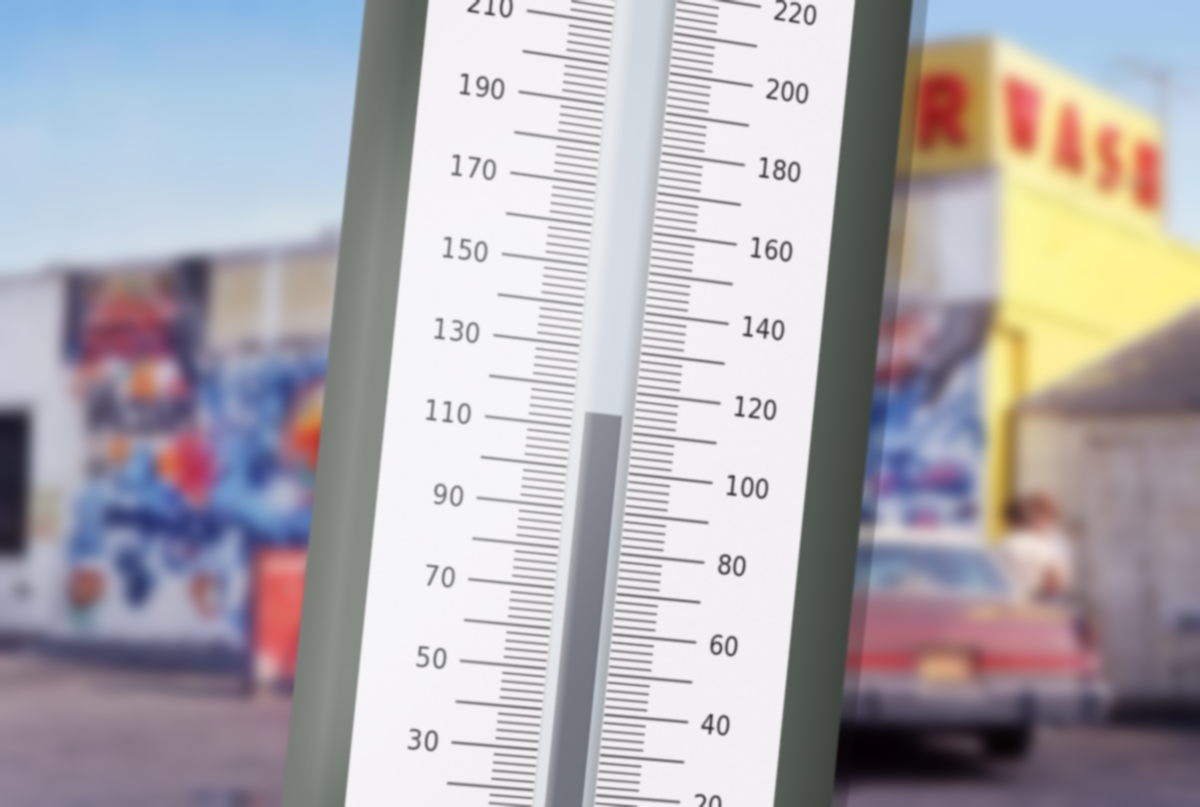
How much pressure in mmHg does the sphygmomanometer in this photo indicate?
114 mmHg
